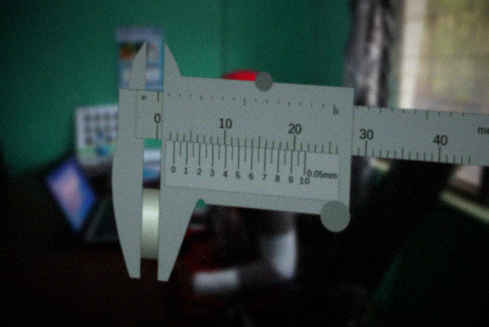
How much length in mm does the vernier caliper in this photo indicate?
2.6 mm
